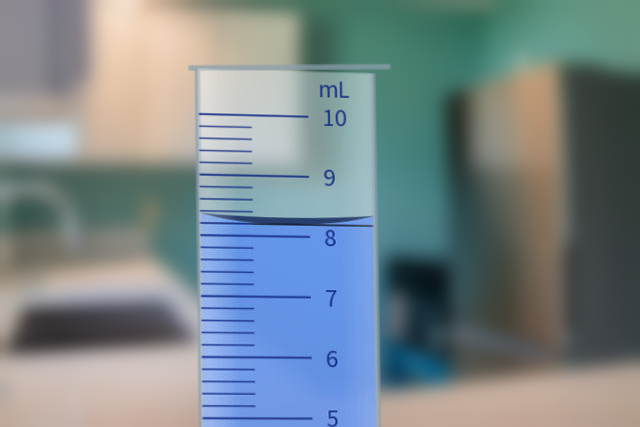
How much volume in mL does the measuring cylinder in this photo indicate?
8.2 mL
